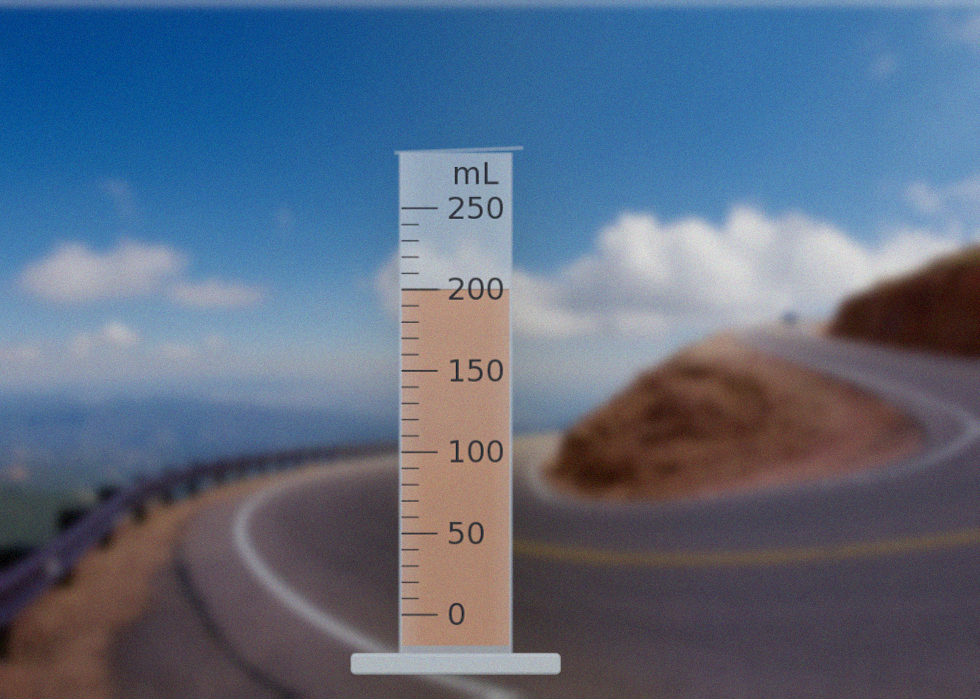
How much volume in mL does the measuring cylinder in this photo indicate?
200 mL
